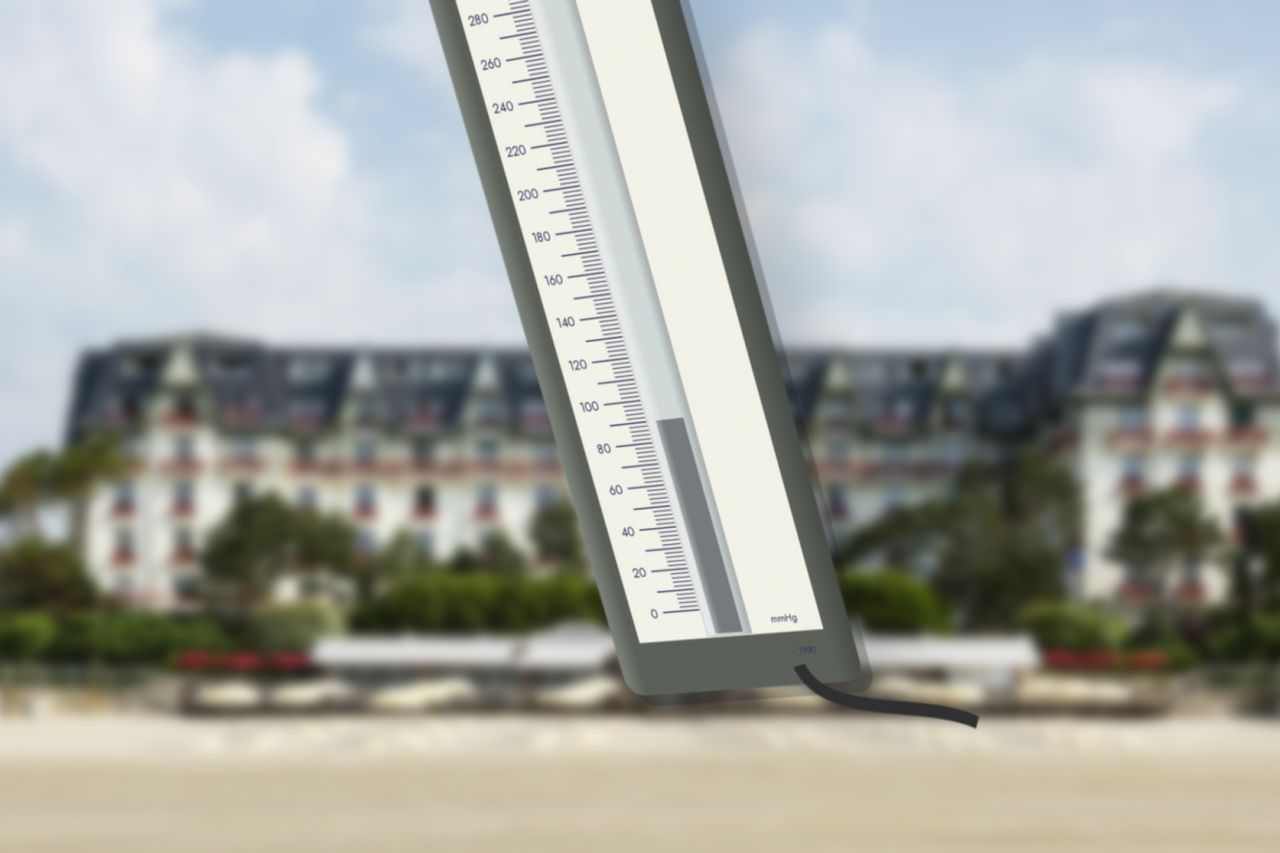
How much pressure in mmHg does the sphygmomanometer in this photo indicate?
90 mmHg
